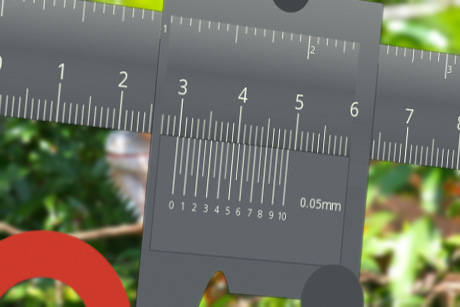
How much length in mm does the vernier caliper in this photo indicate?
29.8 mm
